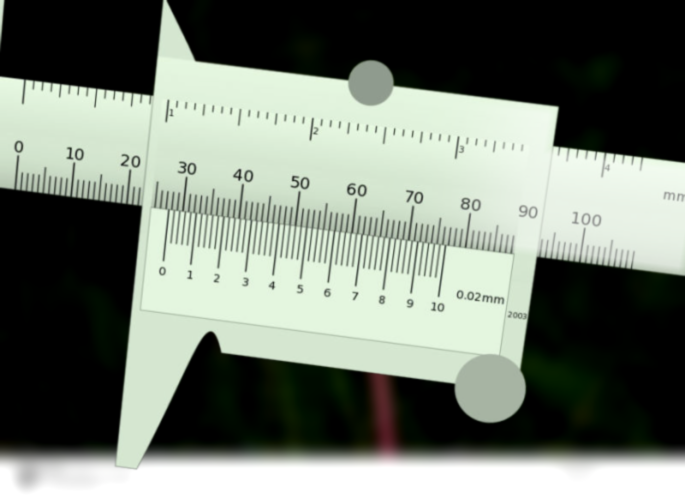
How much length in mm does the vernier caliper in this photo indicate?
27.5 mm
